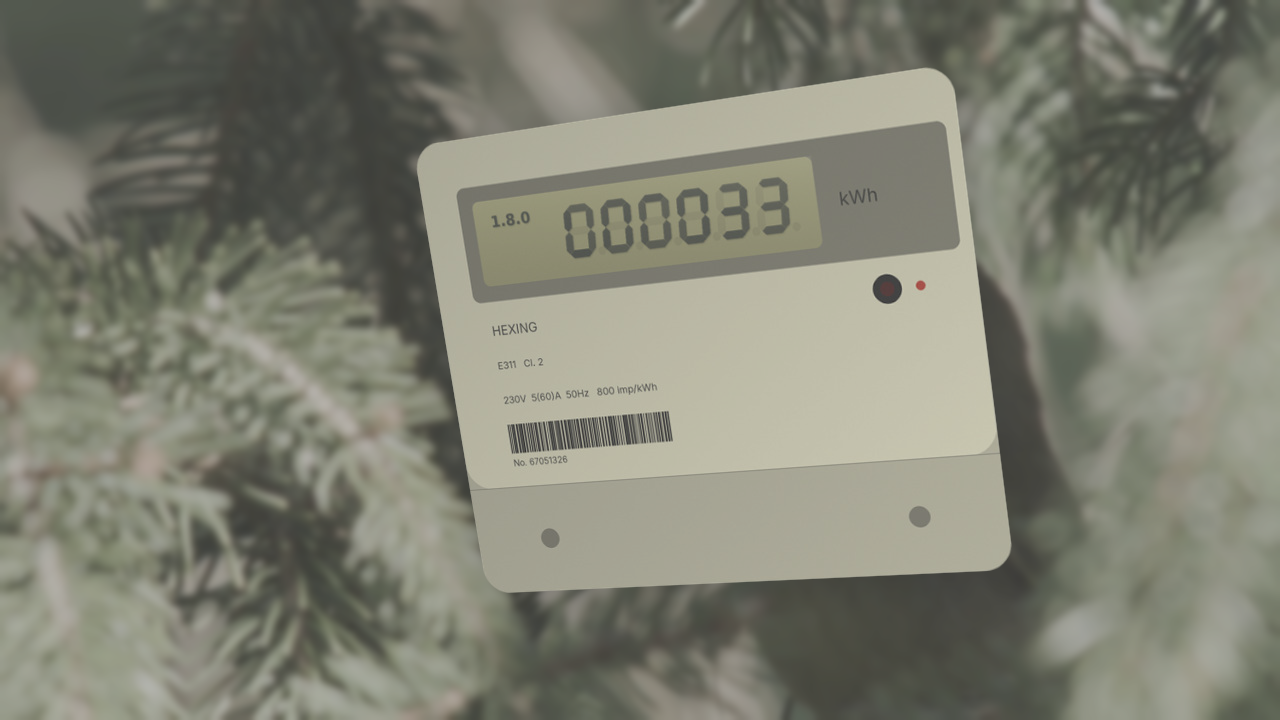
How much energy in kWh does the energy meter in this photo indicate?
33 kWh
